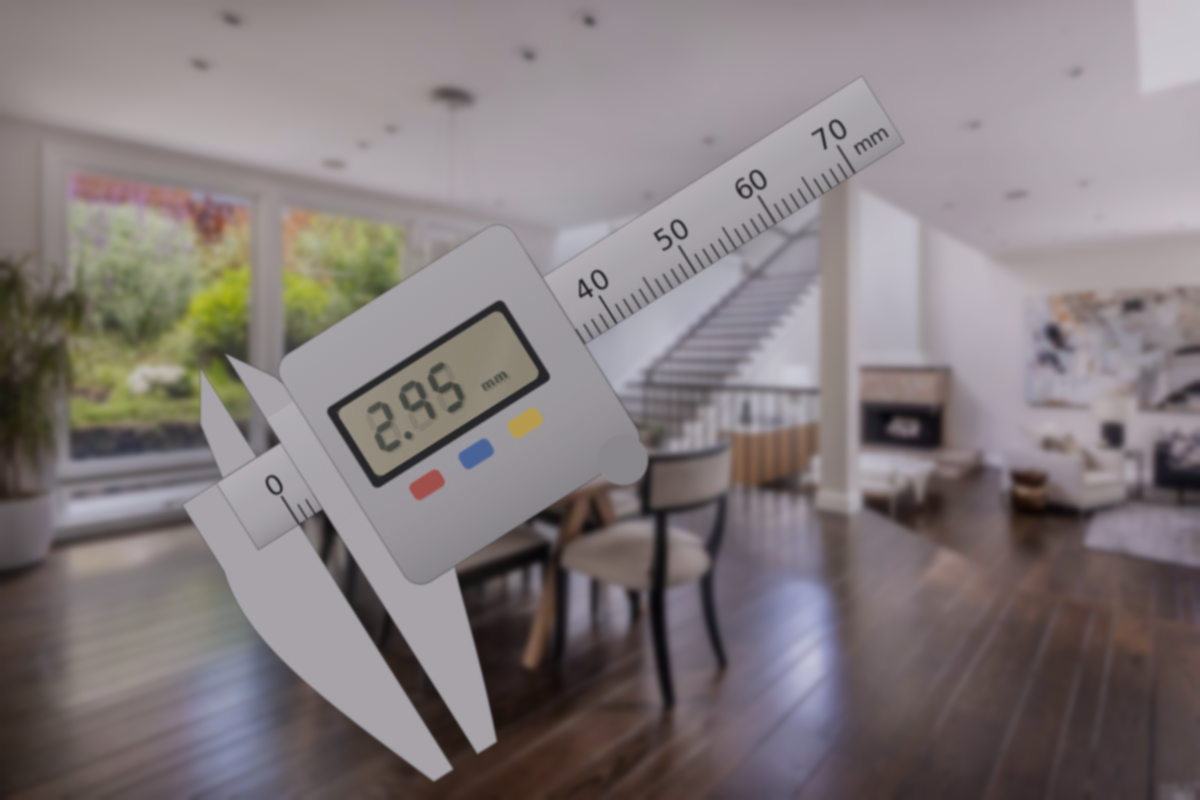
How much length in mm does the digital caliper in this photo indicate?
2.95 mm
